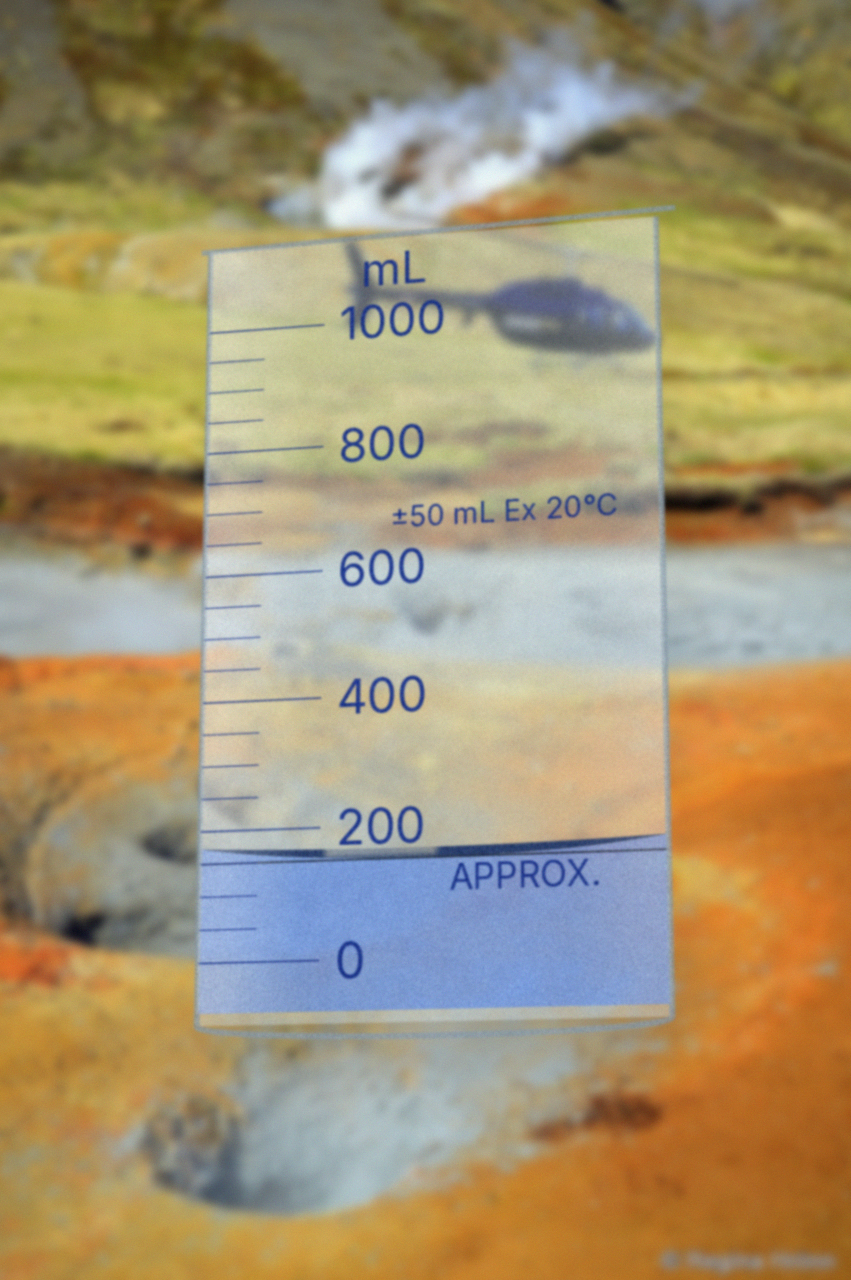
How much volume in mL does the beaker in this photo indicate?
150 mL
